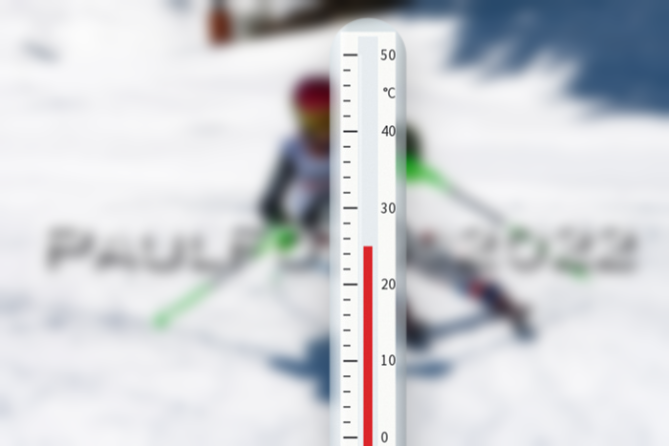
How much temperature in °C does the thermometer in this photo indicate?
25 °C
